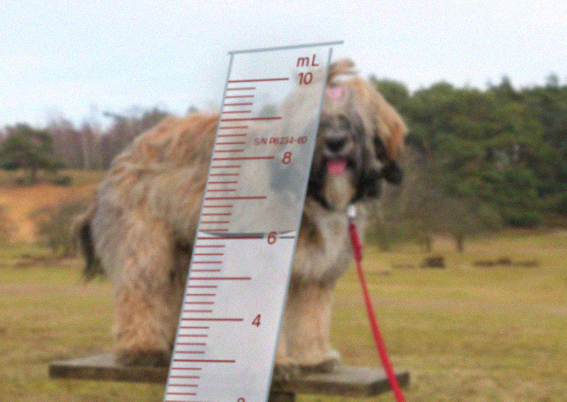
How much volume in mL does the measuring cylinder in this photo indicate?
6 mL
